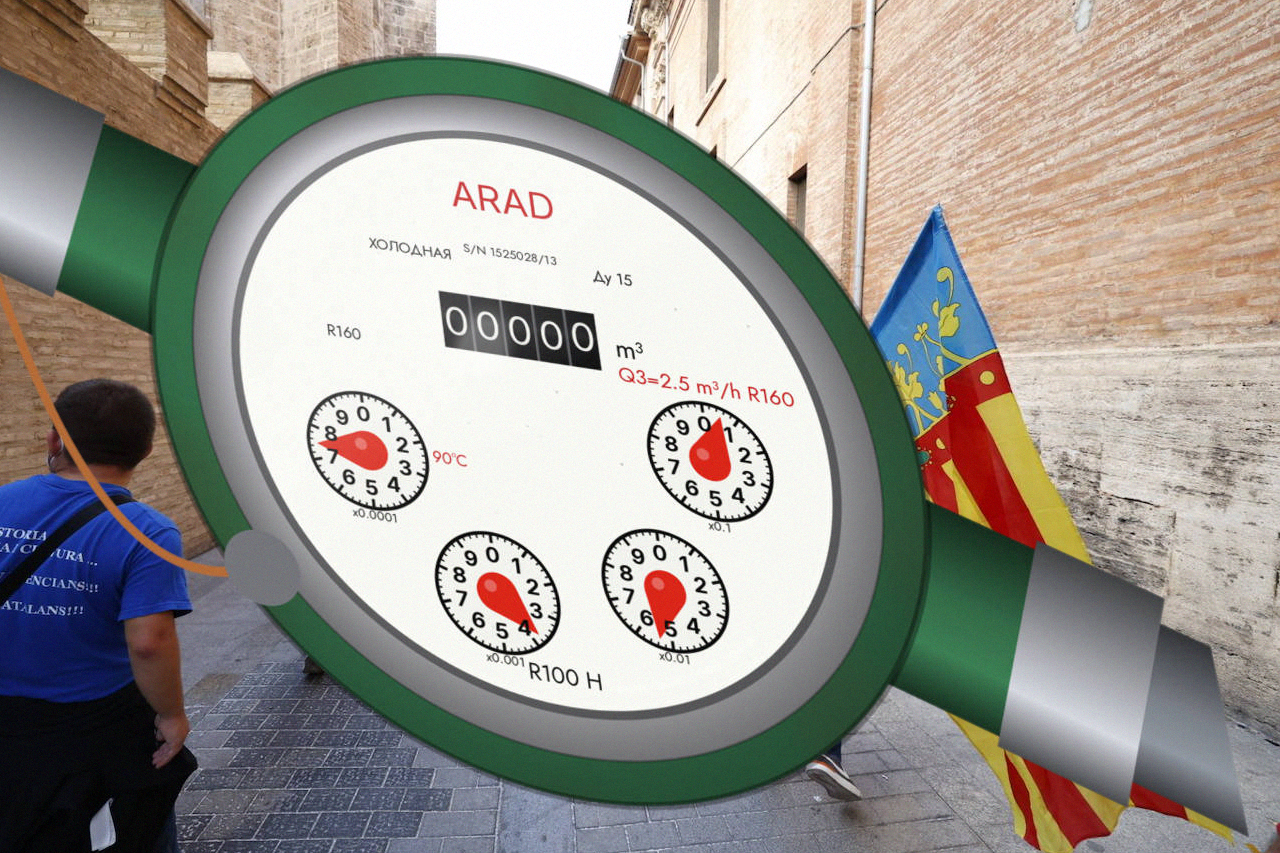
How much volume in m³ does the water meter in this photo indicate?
0.0537 m³
